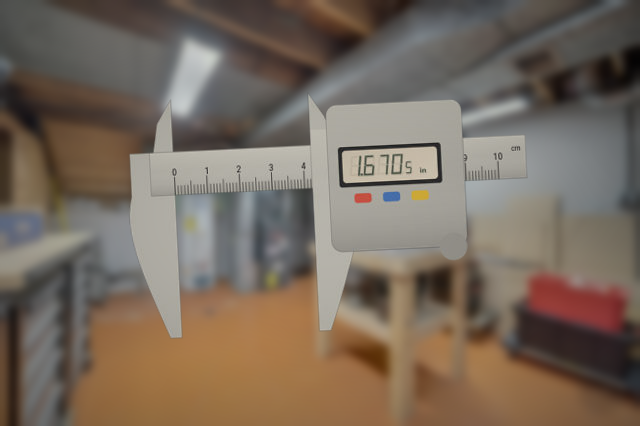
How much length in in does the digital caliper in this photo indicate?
1.6705 in
